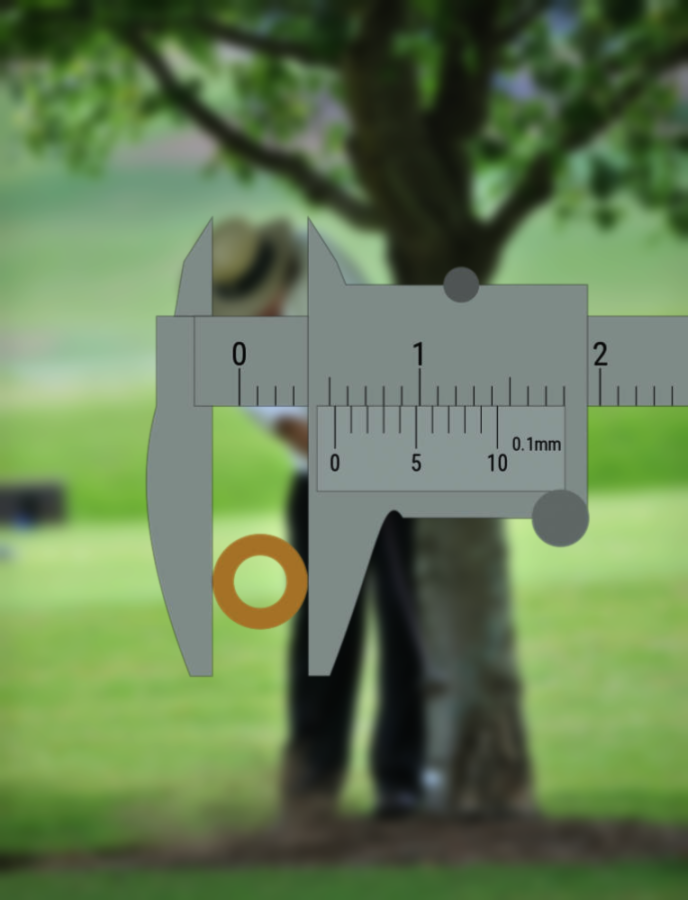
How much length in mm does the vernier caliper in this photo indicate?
5.3 mm
